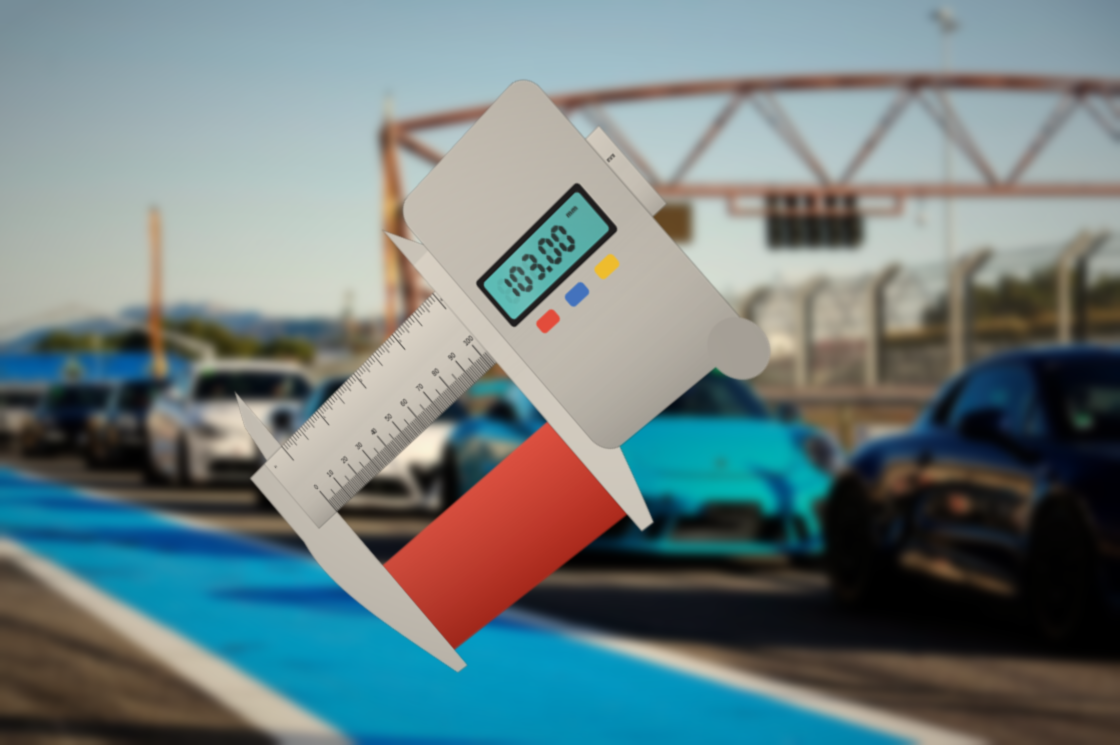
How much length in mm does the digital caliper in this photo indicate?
103.00 mm
